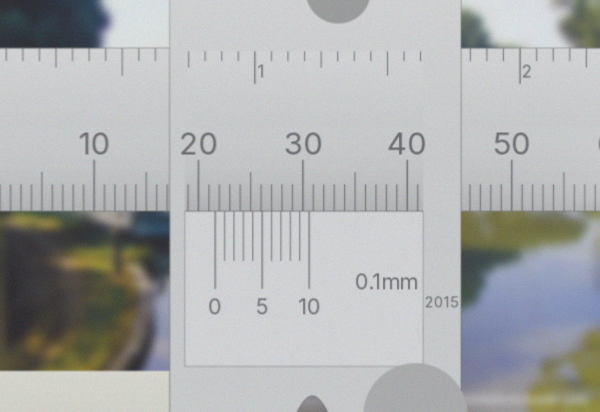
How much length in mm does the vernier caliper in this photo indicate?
21.6 mm
